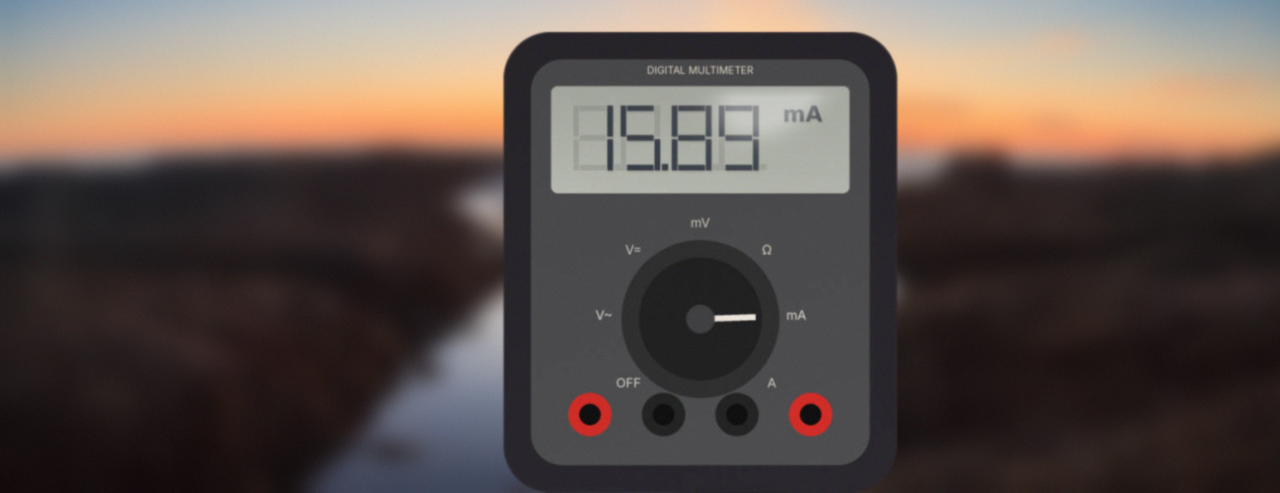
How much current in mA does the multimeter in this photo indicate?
15.89 mA
